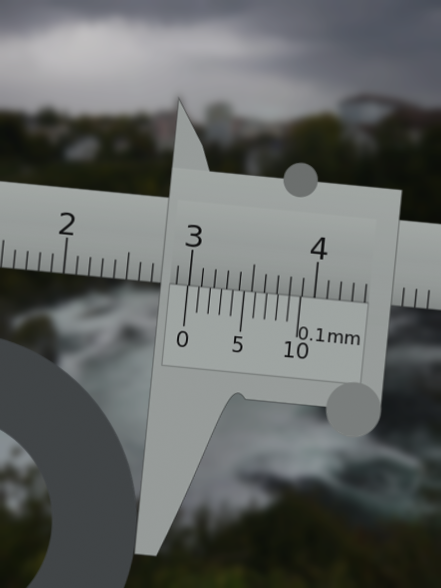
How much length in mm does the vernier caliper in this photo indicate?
29.9 mm
